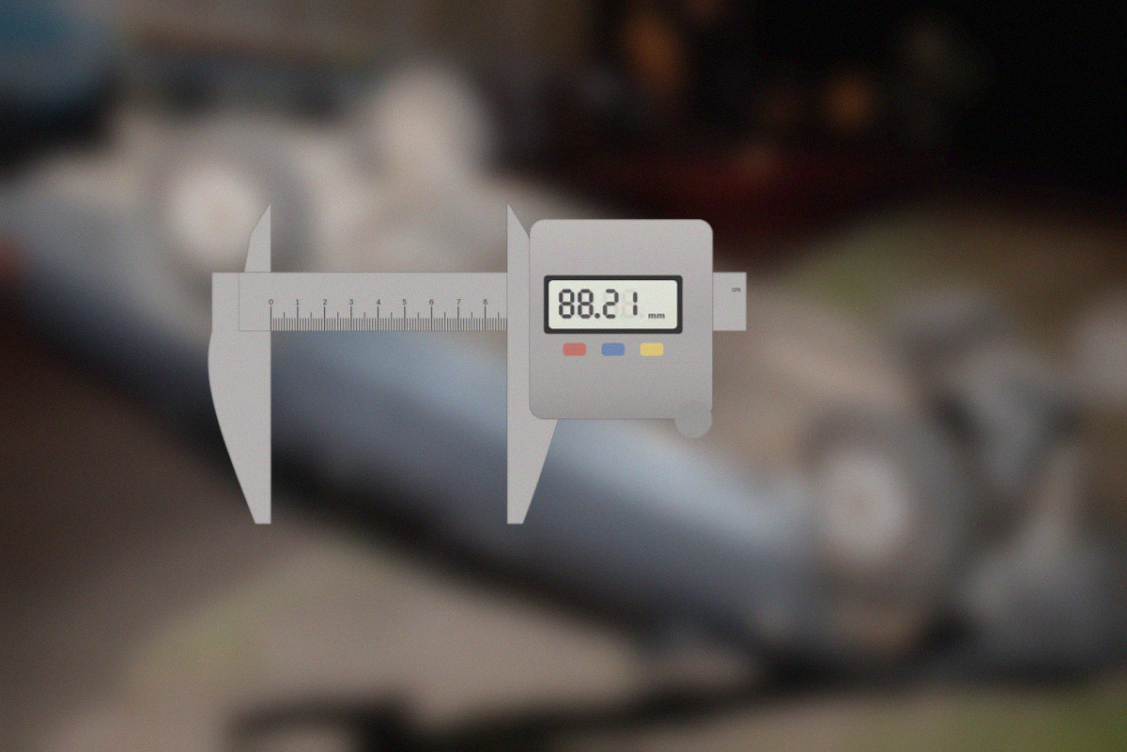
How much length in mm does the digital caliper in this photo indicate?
88.21 mm
